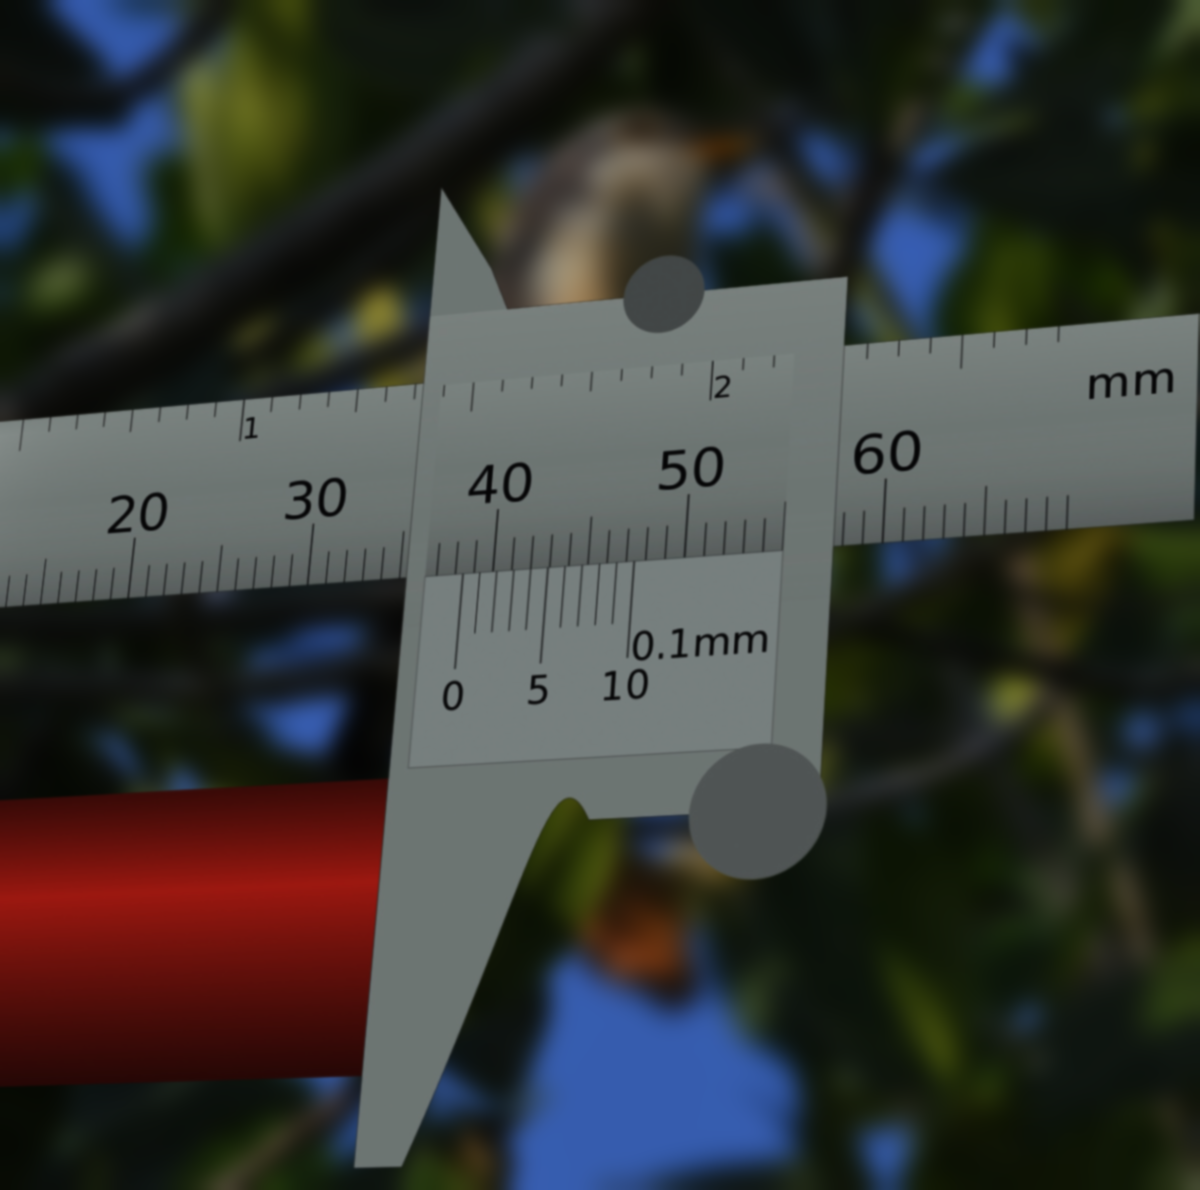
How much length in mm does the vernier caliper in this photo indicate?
38.4 mm
